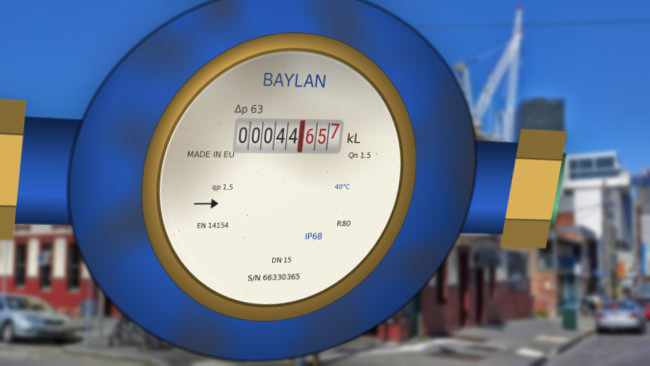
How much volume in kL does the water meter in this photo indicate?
44.657 kL
